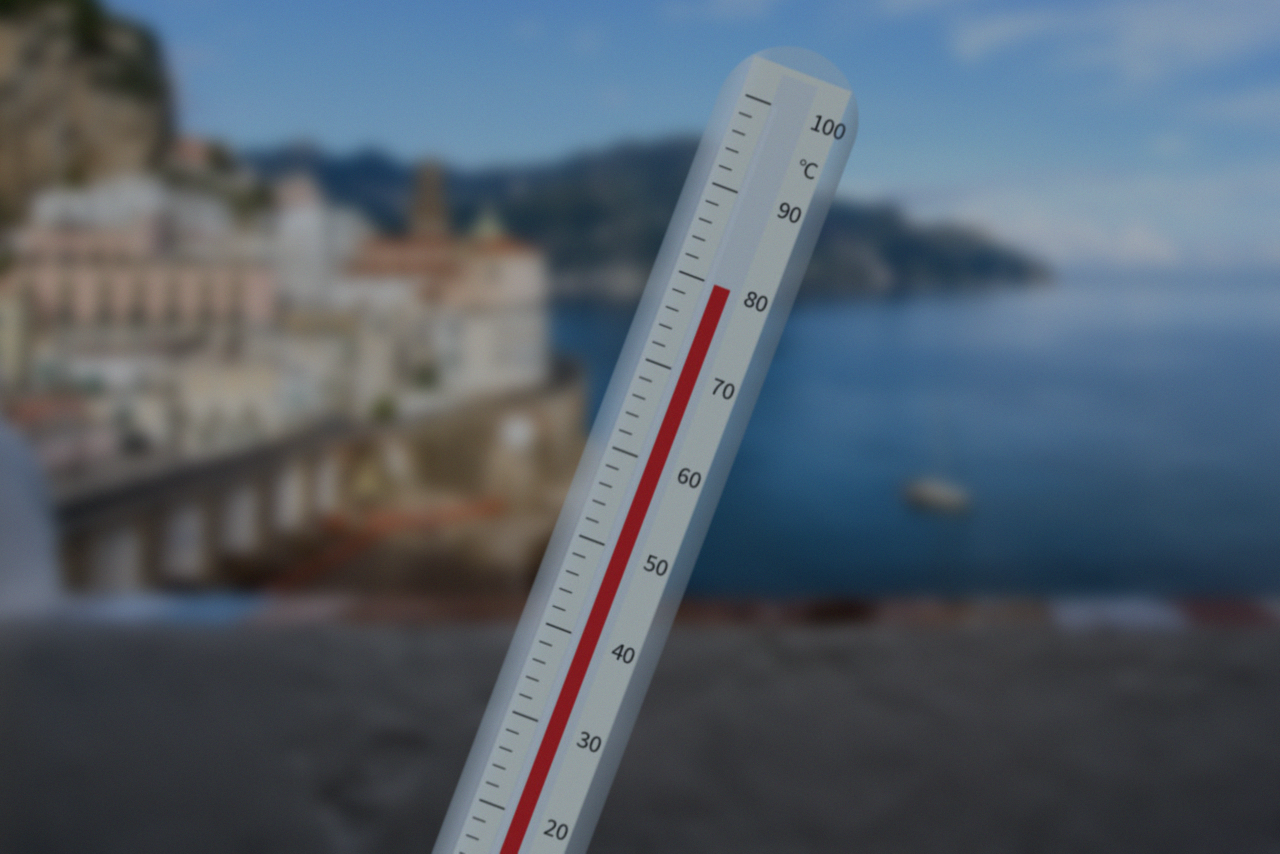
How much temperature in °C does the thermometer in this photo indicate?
80 °C
